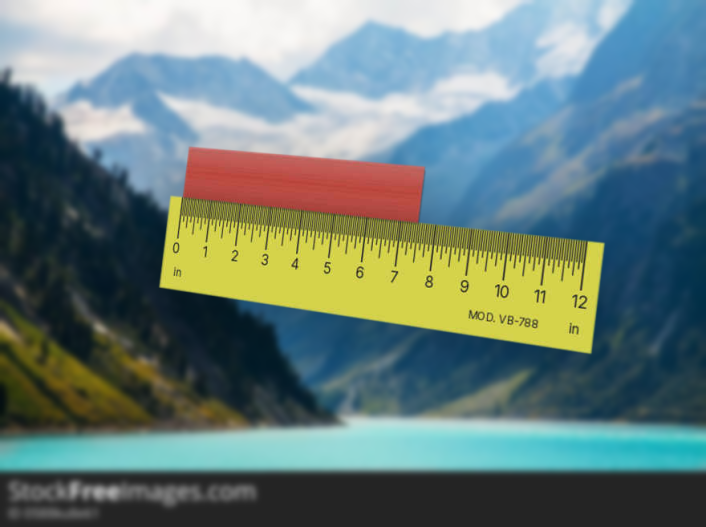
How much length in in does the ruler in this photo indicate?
7.5 in
